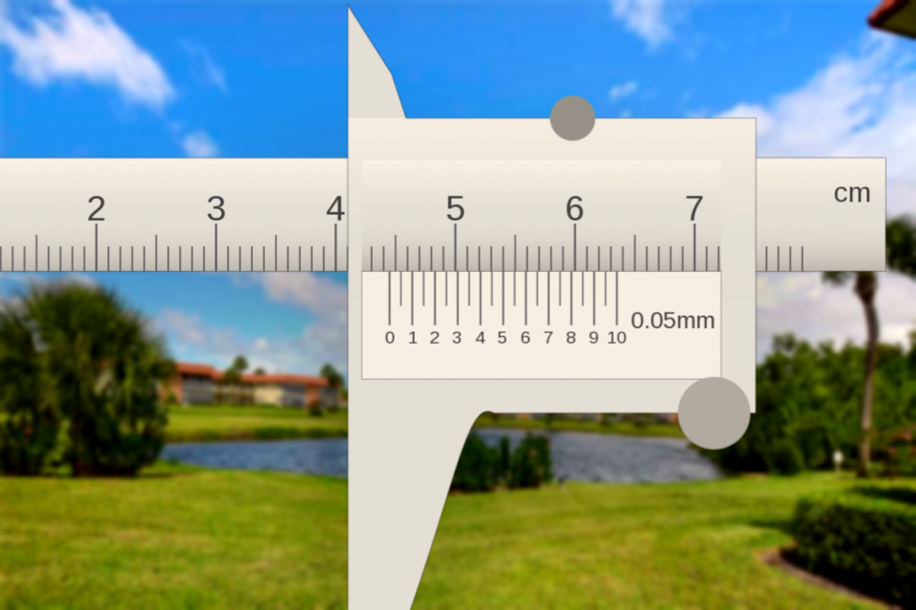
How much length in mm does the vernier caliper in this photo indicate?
44.5 mm
